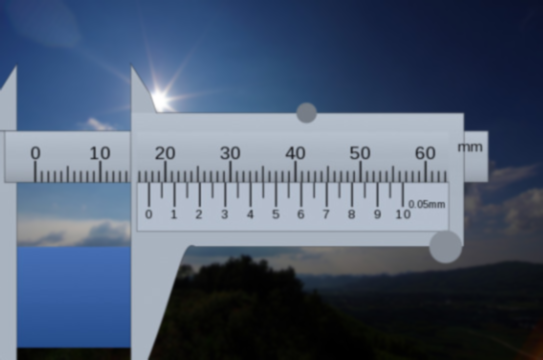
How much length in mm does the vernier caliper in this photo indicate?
17.5 mm
